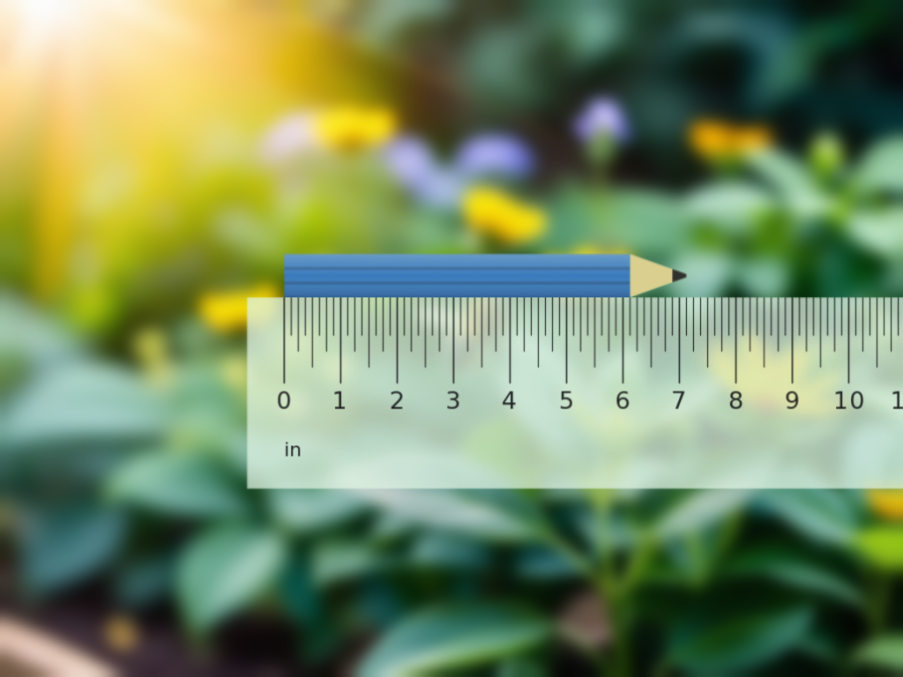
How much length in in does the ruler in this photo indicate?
7.125 in
